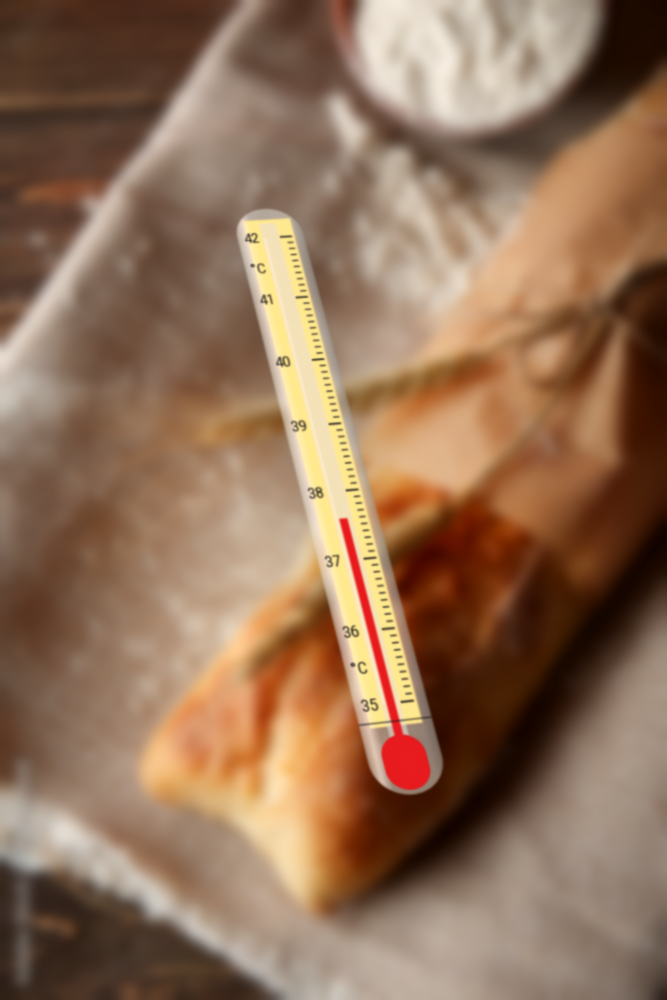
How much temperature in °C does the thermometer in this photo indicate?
37.6 °C
